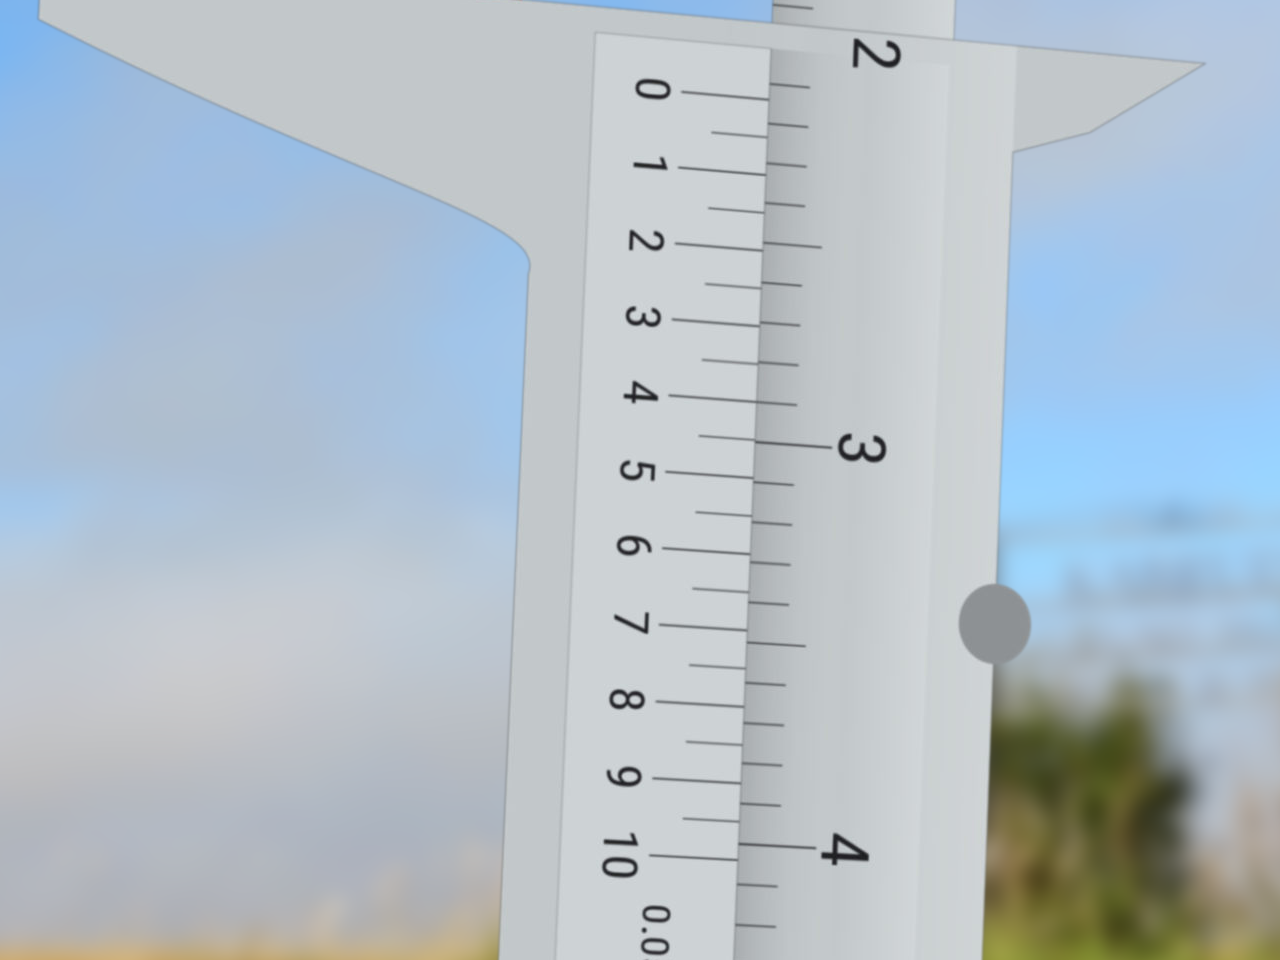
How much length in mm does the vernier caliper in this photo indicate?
21.40 mm
